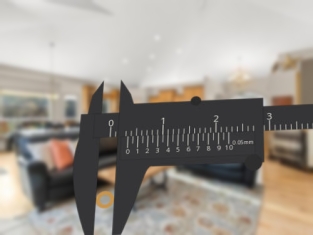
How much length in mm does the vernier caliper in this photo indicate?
3.4 mm
